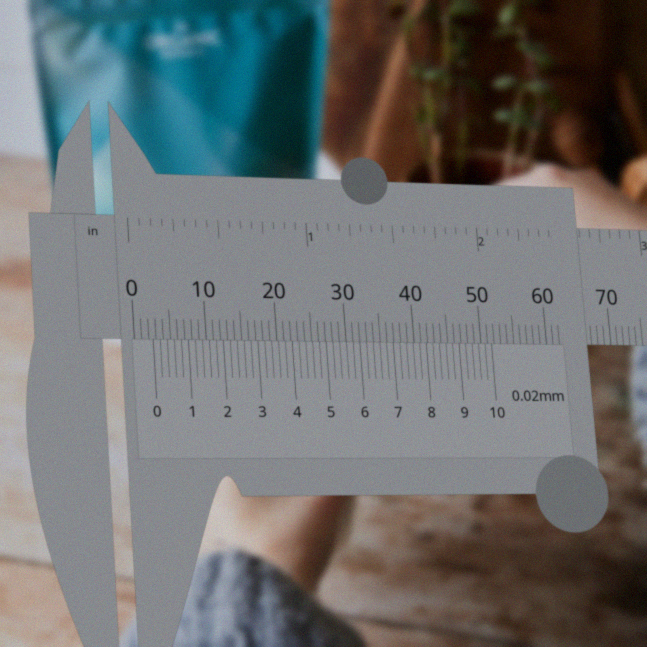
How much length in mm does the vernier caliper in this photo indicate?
2.6 mm
